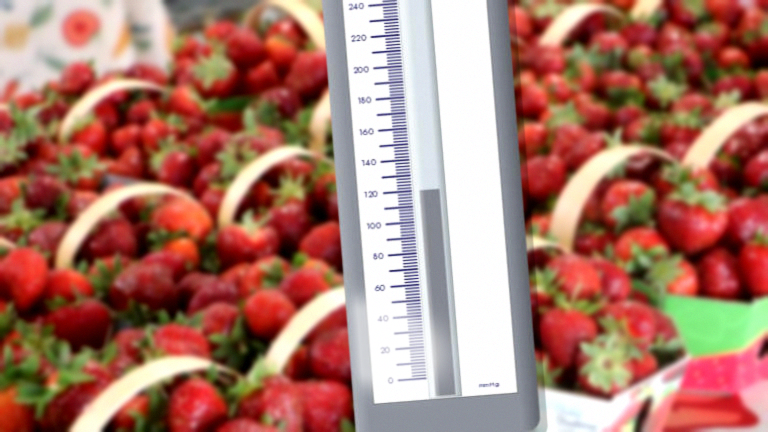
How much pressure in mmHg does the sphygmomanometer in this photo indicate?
120 mmHg
